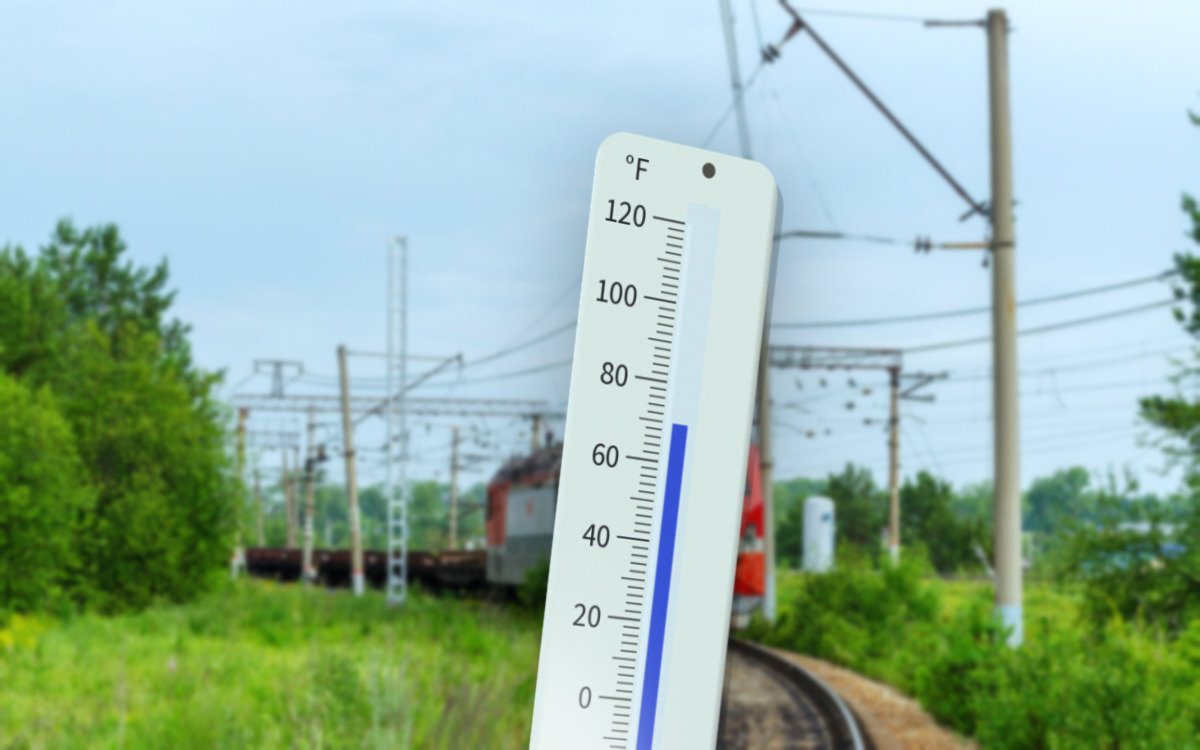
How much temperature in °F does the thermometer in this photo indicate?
70 °F
